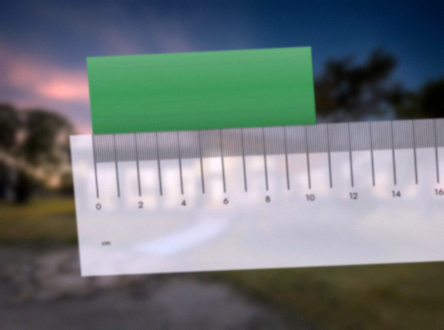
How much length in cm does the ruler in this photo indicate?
10.5 cm
